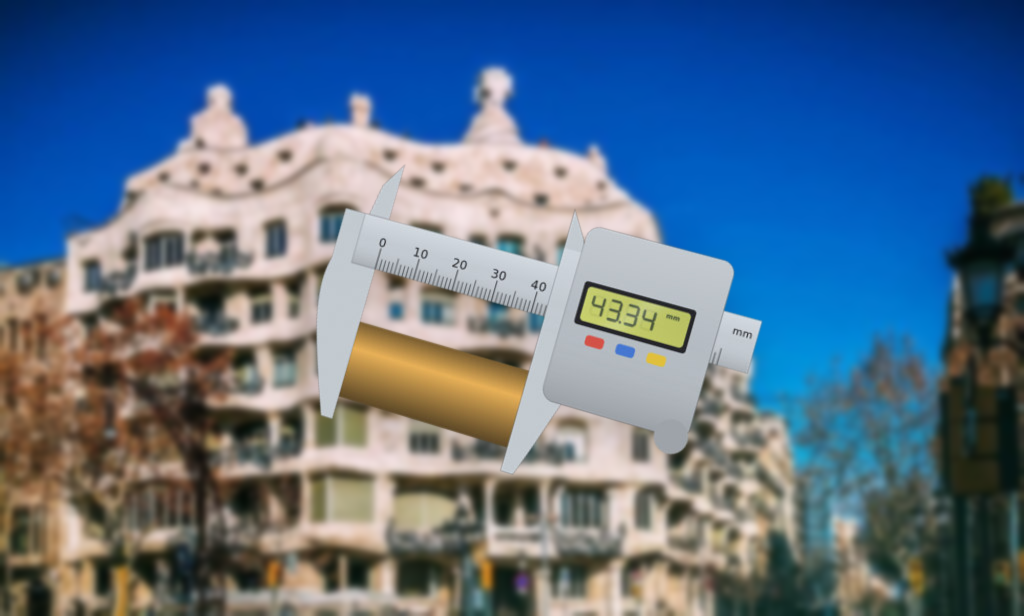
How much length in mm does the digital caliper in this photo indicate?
43.34 mm
